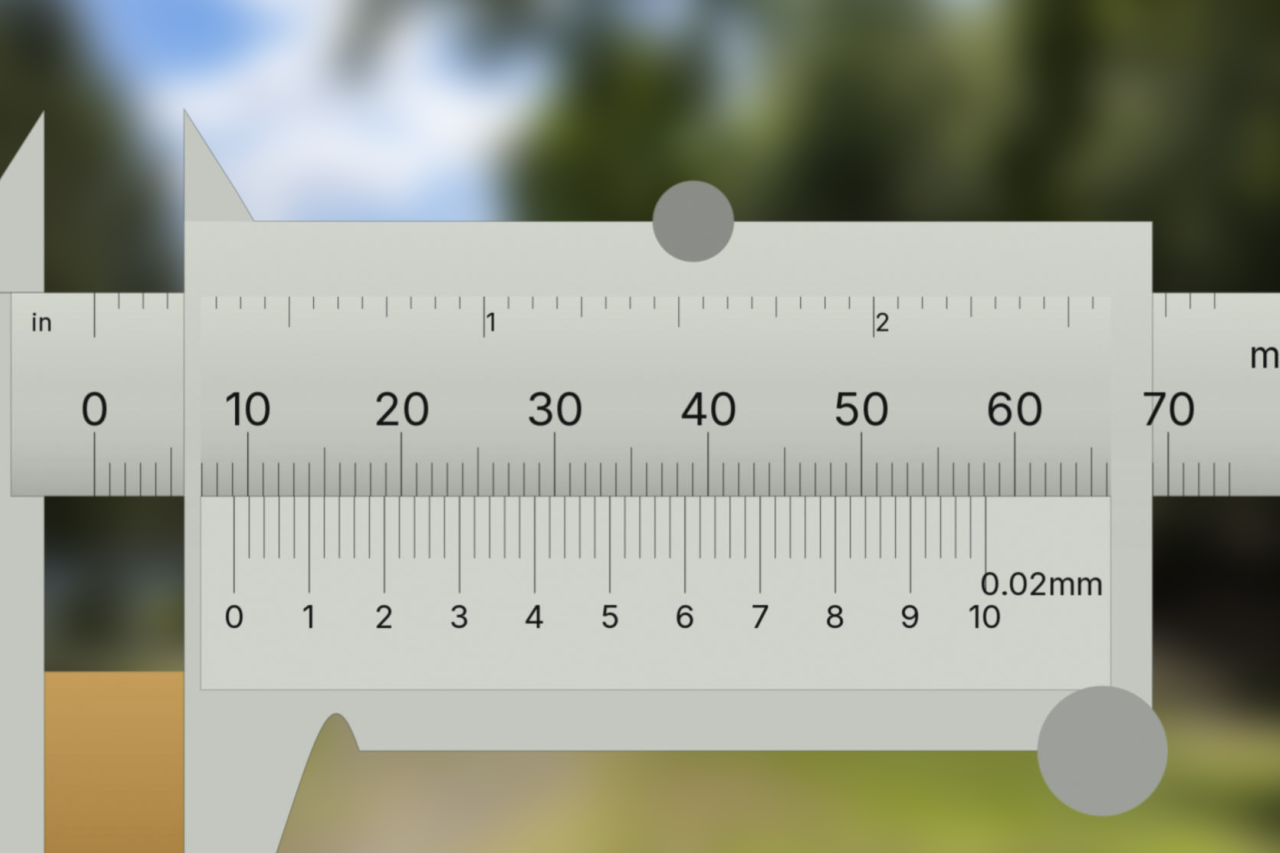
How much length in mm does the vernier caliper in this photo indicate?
9.1 mm
